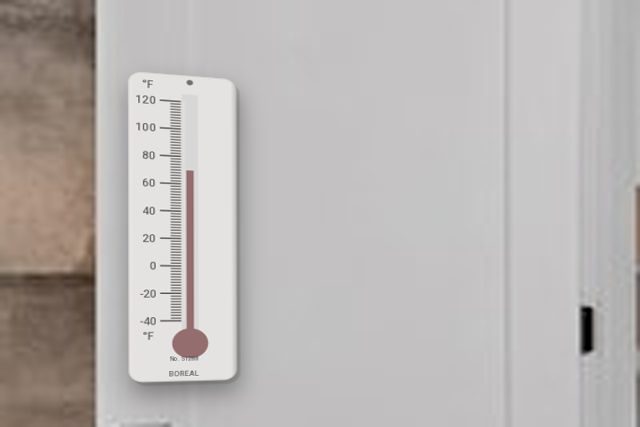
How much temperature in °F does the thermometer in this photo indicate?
70 °F
